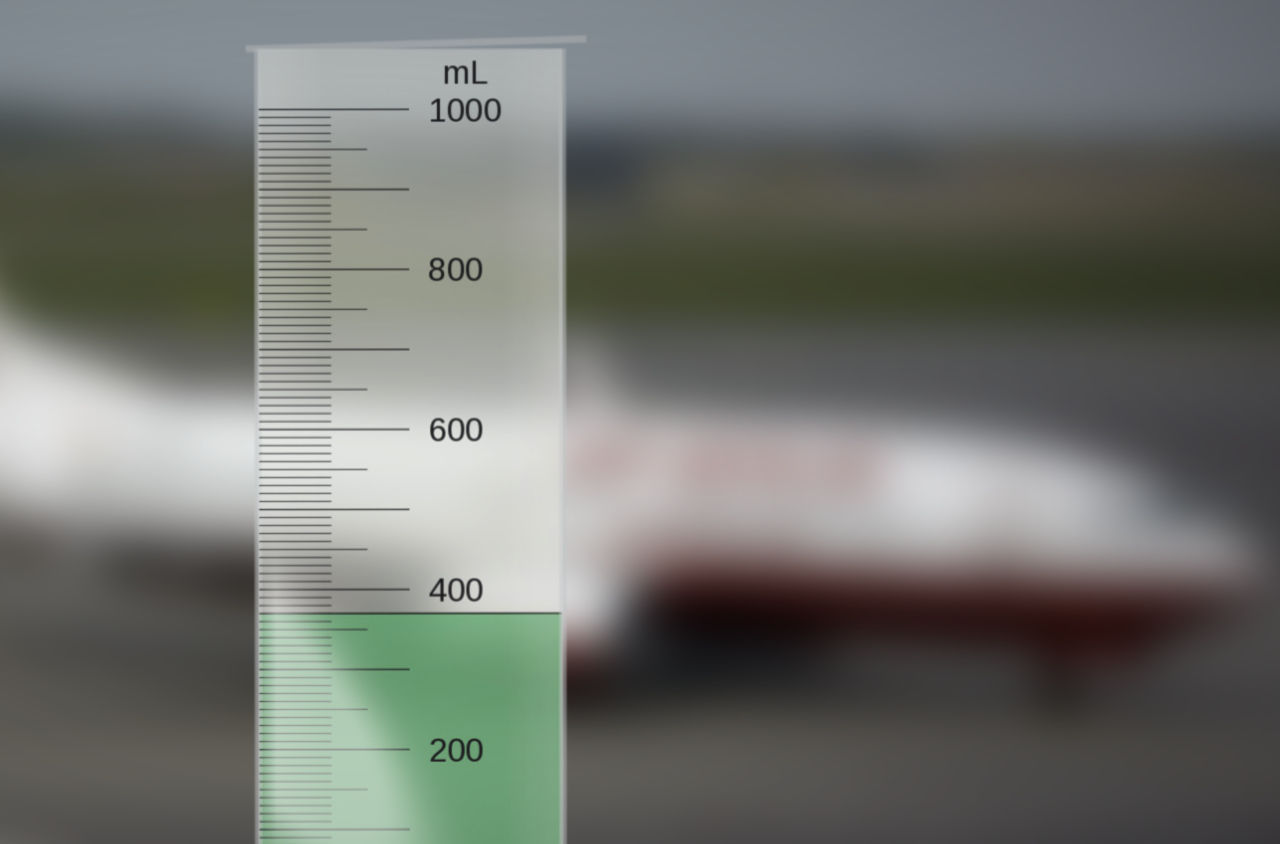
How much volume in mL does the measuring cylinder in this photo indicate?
370 mL
